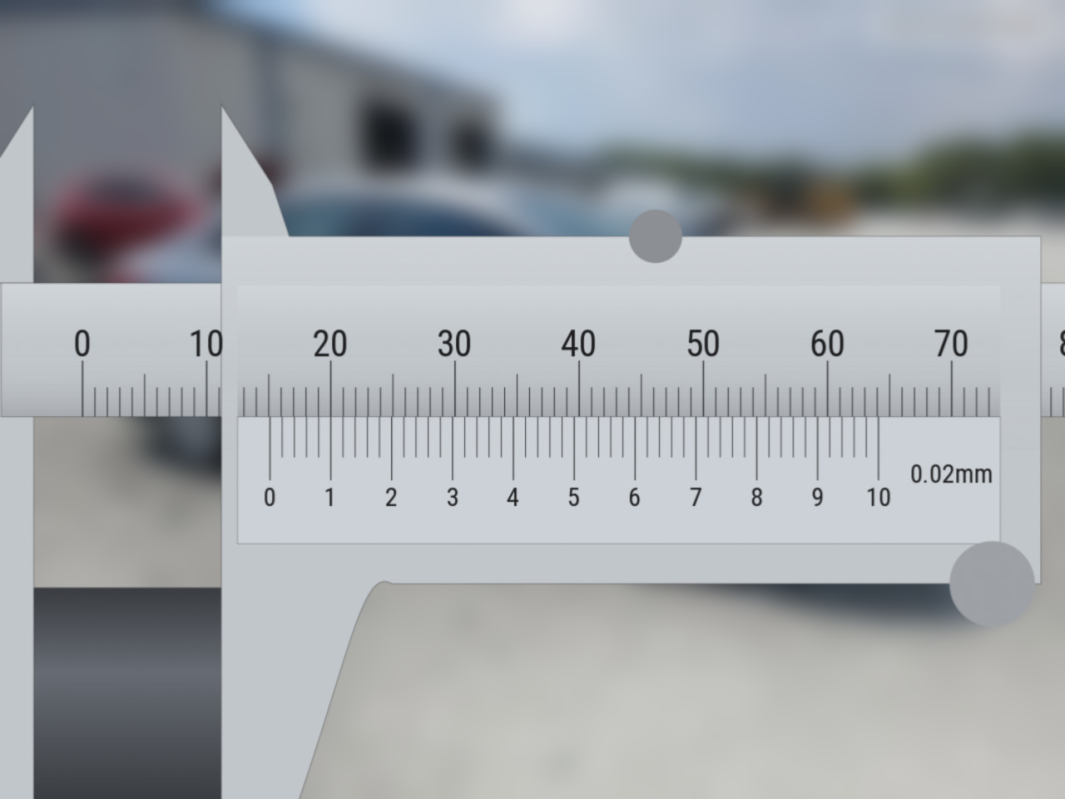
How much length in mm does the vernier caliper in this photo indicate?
15.1 mm
